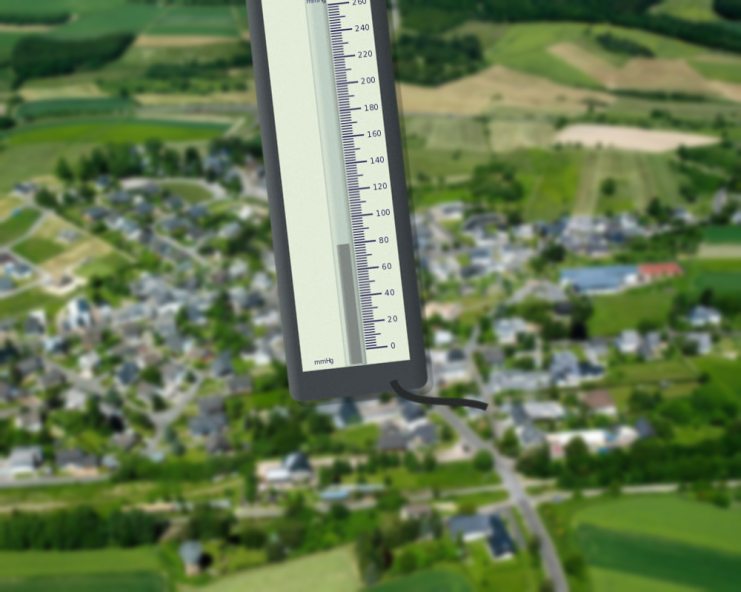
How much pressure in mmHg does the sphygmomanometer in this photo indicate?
80 mmHg
